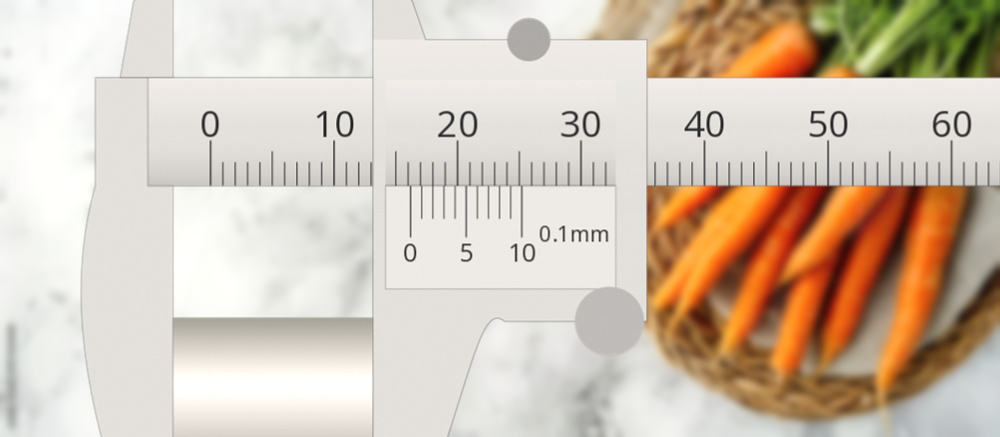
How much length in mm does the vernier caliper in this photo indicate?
16.2 mm
